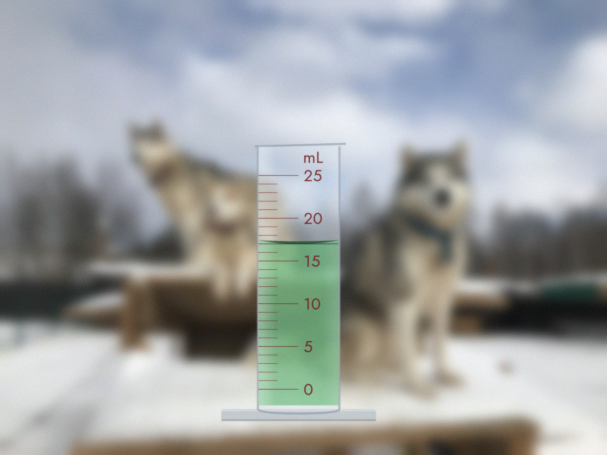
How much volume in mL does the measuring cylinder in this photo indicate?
17 mL
